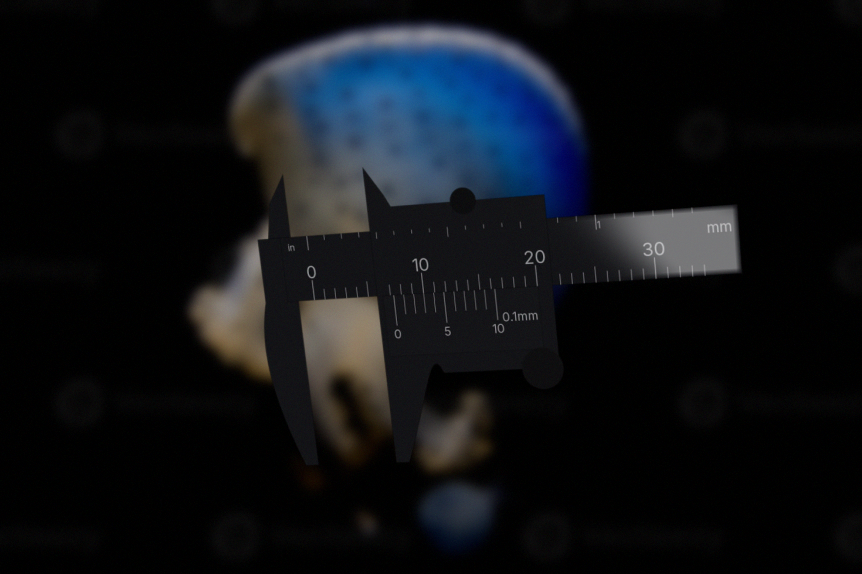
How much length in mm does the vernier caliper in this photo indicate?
7.3 mm
